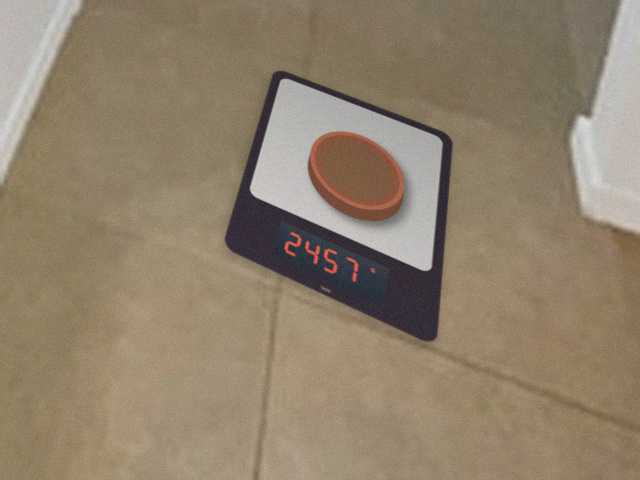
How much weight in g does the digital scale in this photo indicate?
2457 g
